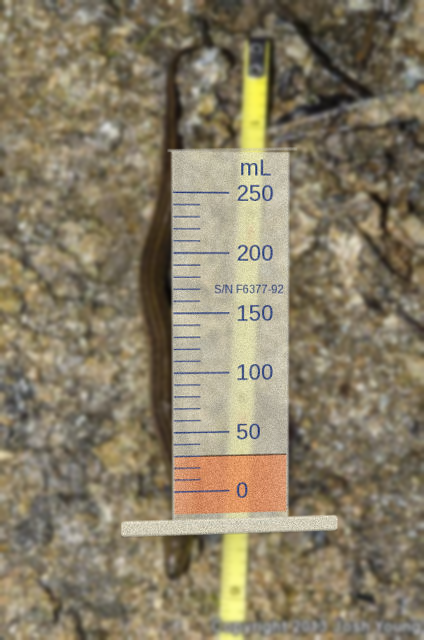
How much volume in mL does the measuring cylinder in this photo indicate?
30 mL
